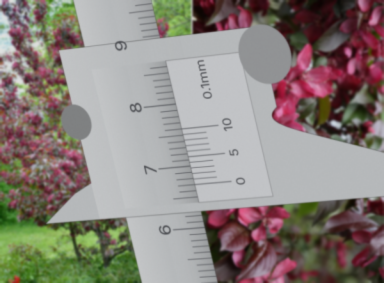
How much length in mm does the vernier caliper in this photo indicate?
67.0 mm
